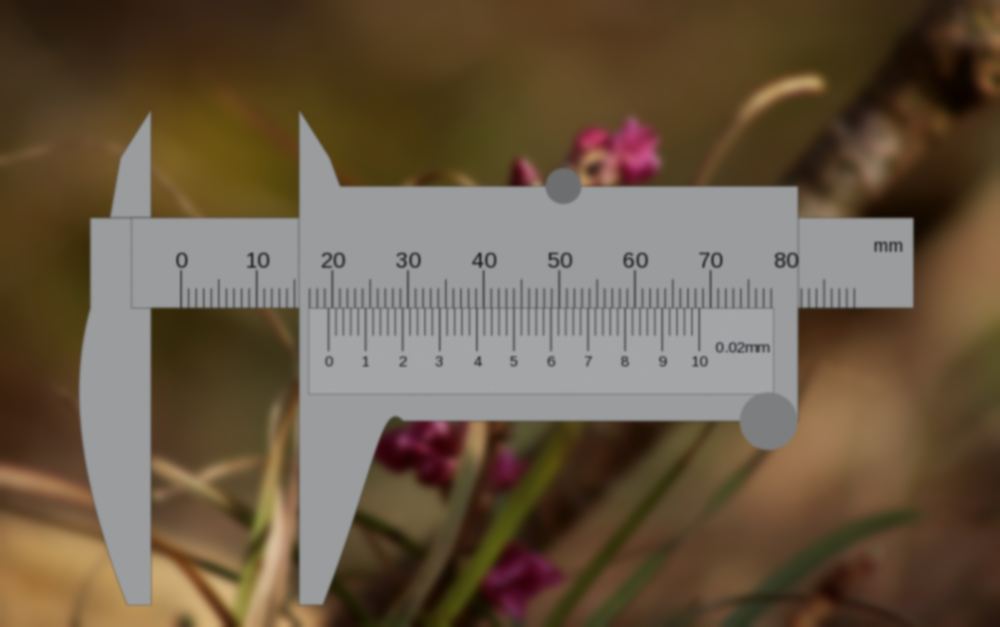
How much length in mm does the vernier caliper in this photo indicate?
19.5 mm
